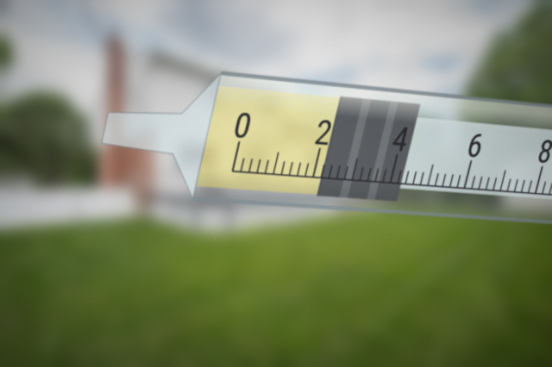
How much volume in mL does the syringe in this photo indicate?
2.2 mL
